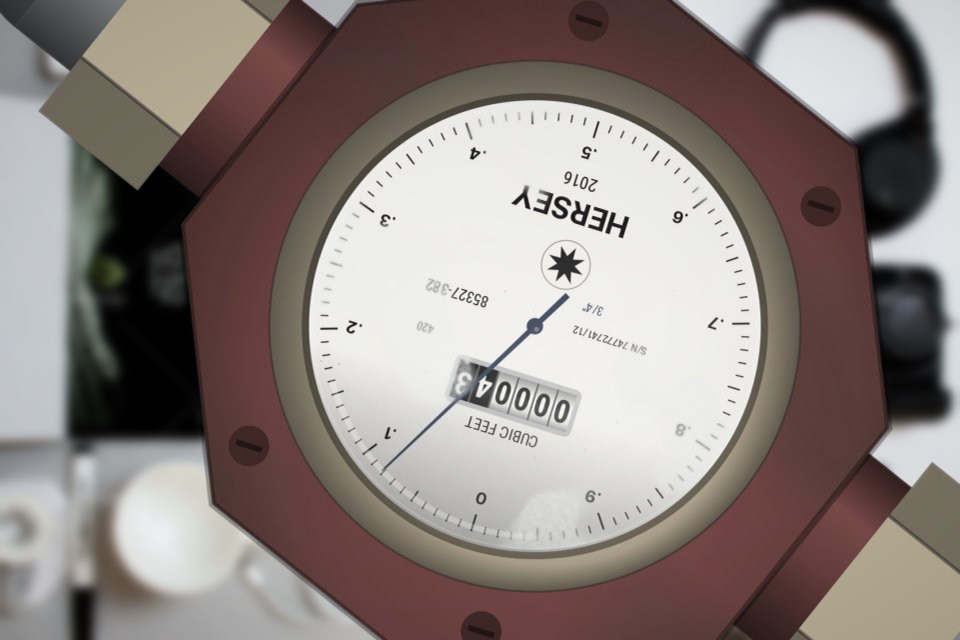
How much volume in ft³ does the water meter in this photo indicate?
43.08 ft³
